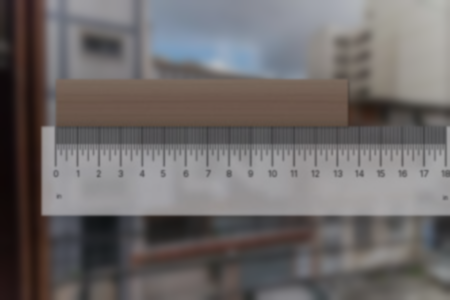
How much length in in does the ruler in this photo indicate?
13.5 in
